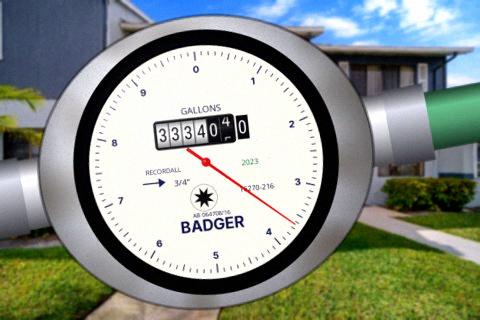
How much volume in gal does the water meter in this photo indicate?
3334043.6 gal
